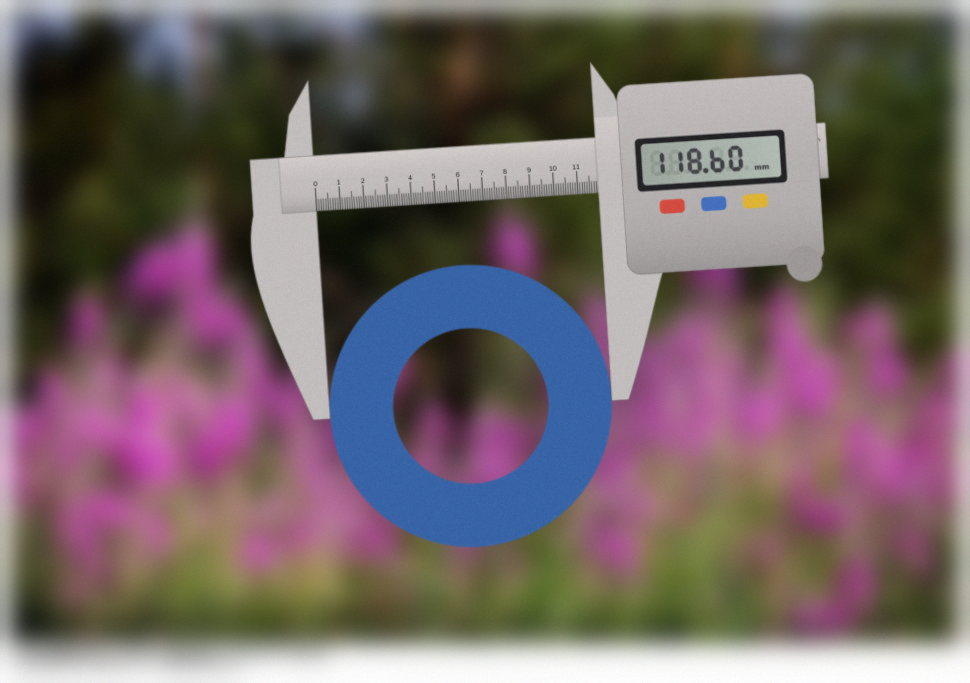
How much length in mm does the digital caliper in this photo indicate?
118.60 mm
